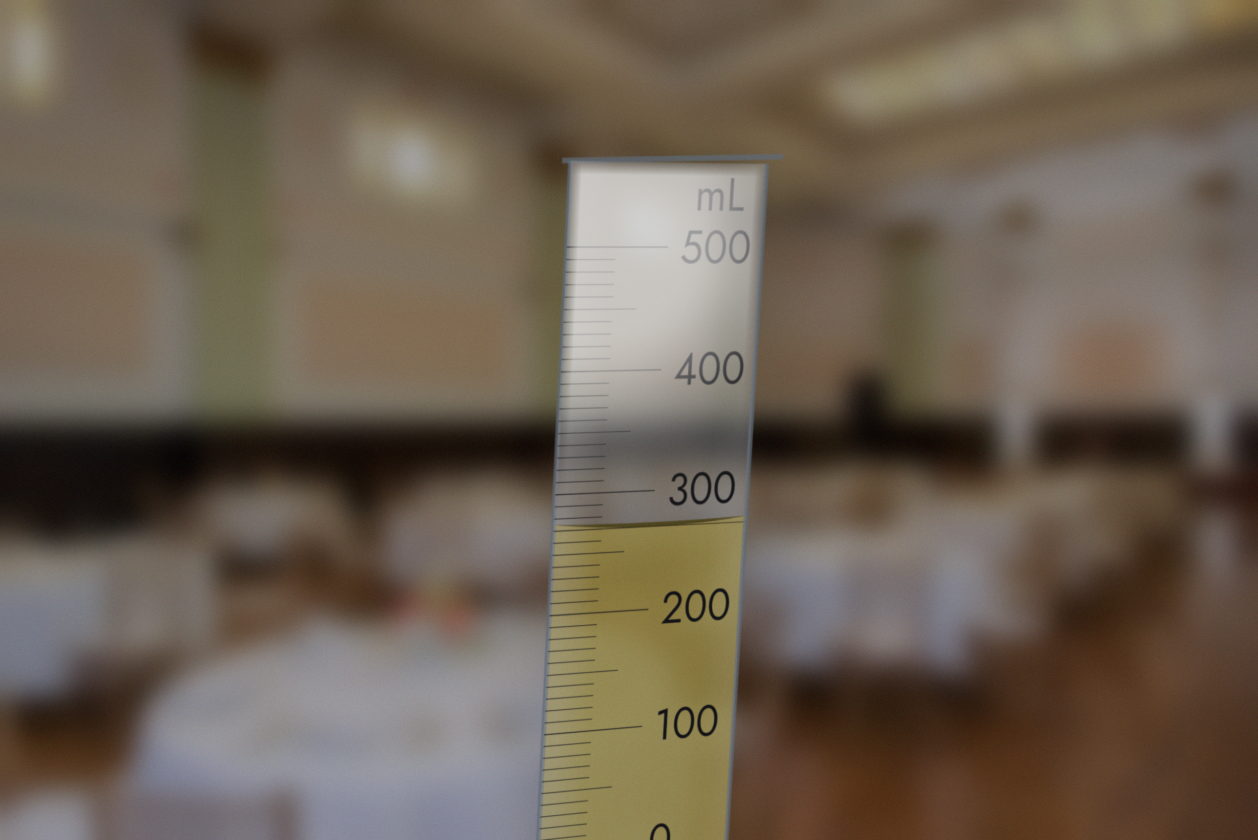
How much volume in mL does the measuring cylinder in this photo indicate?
270 mL
